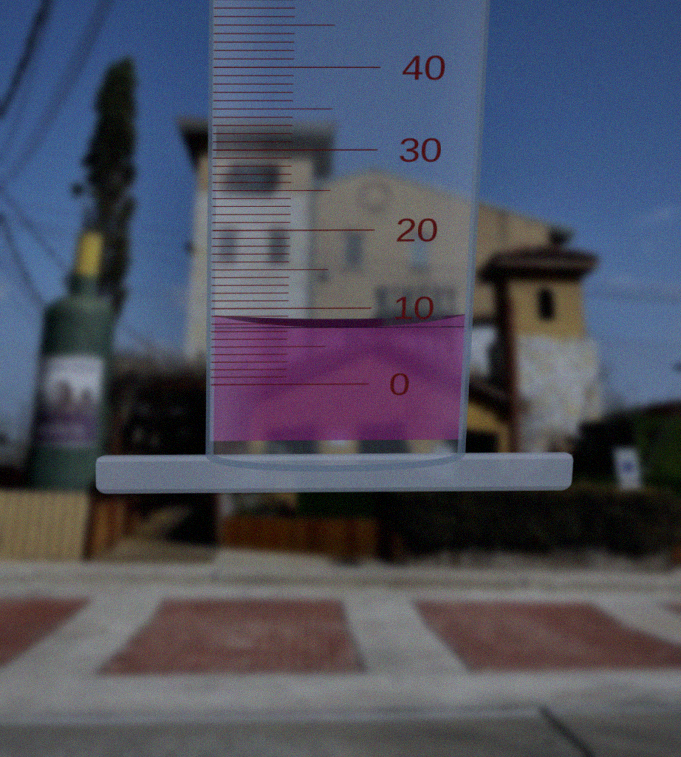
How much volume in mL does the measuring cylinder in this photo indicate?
7.5 mL
